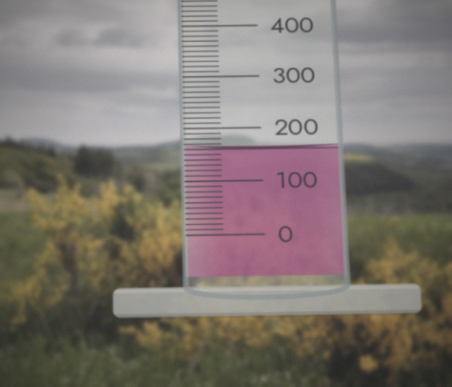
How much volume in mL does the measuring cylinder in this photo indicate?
160 mL
